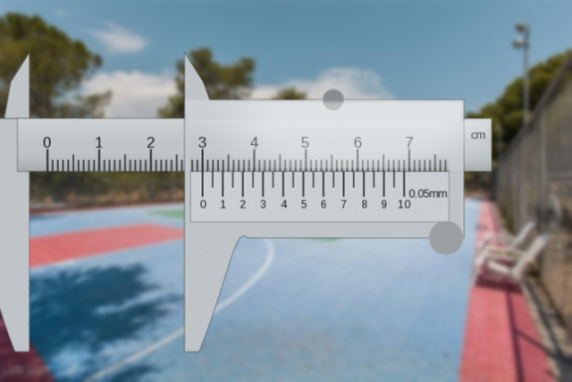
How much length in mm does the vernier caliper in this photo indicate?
30.0 mm
